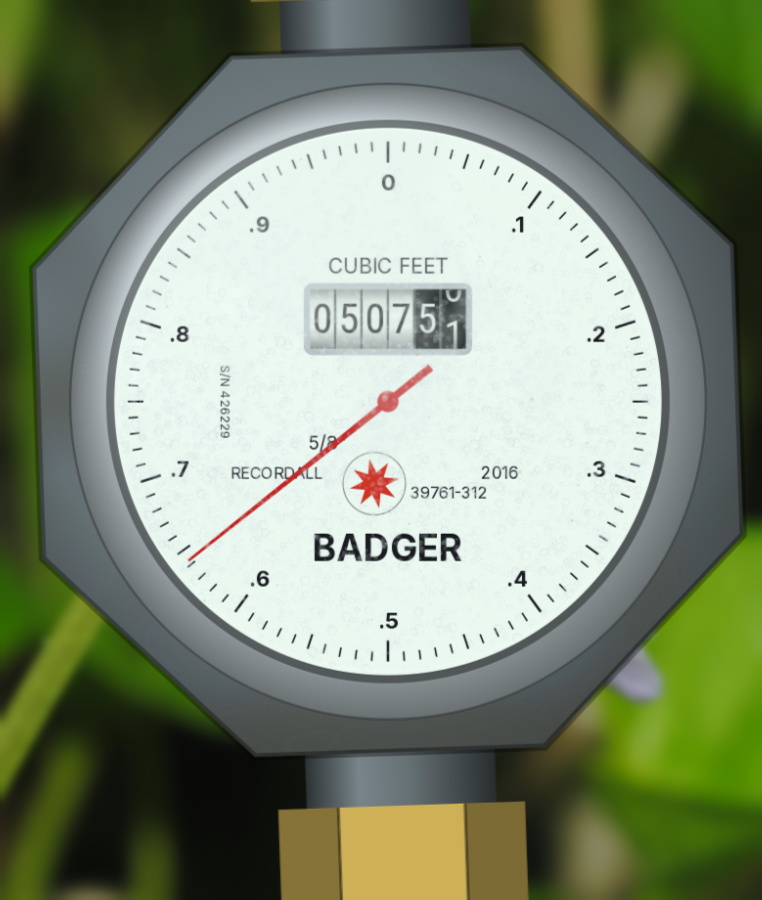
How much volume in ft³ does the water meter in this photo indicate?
50750.64 ft³
